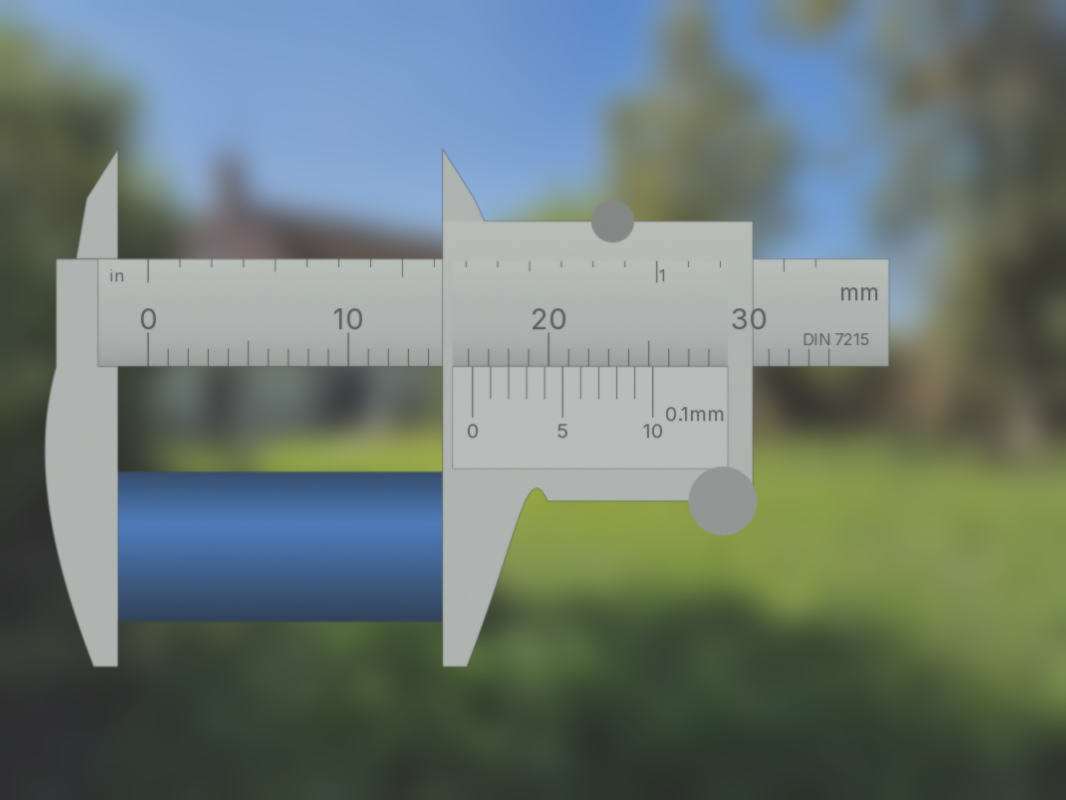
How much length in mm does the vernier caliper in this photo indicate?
16.2 mm
